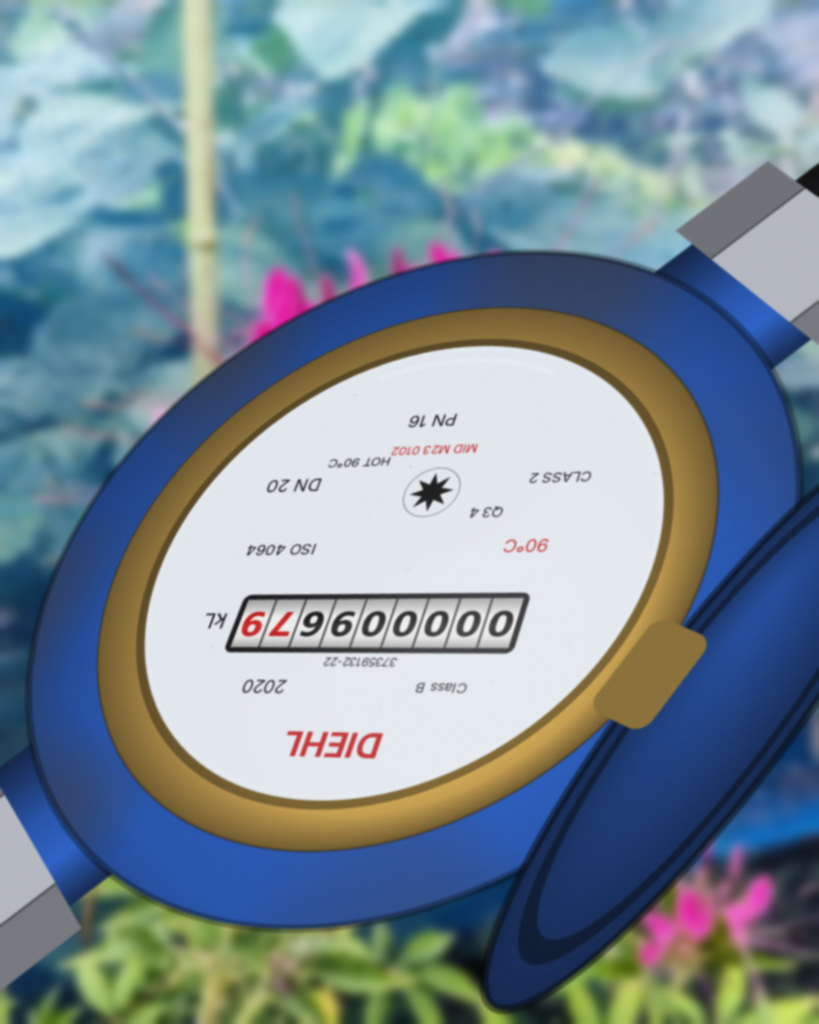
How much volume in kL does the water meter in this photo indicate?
96.79 kL
